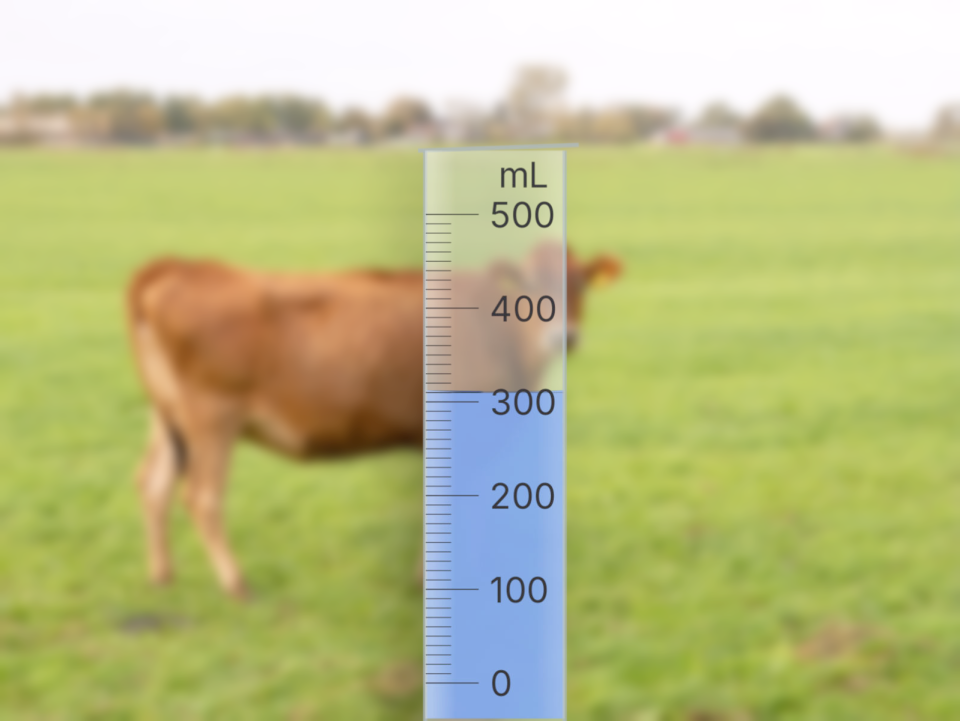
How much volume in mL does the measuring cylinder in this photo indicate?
310 mL
